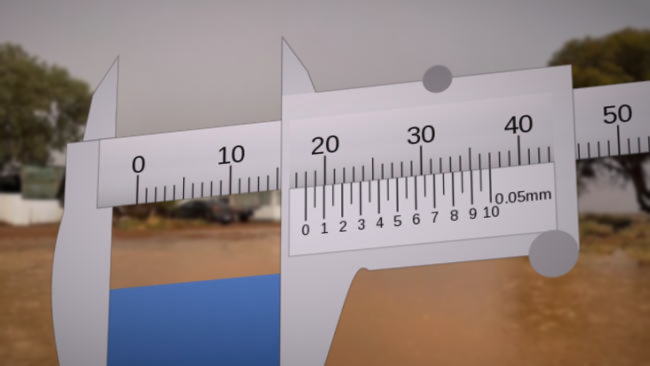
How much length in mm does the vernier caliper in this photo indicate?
18.0 mm
